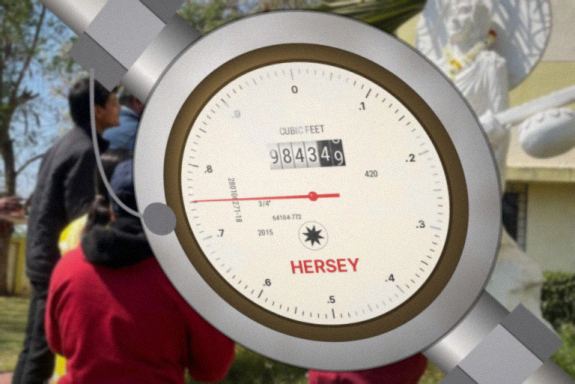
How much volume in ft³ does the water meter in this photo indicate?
984348.75 ft³
